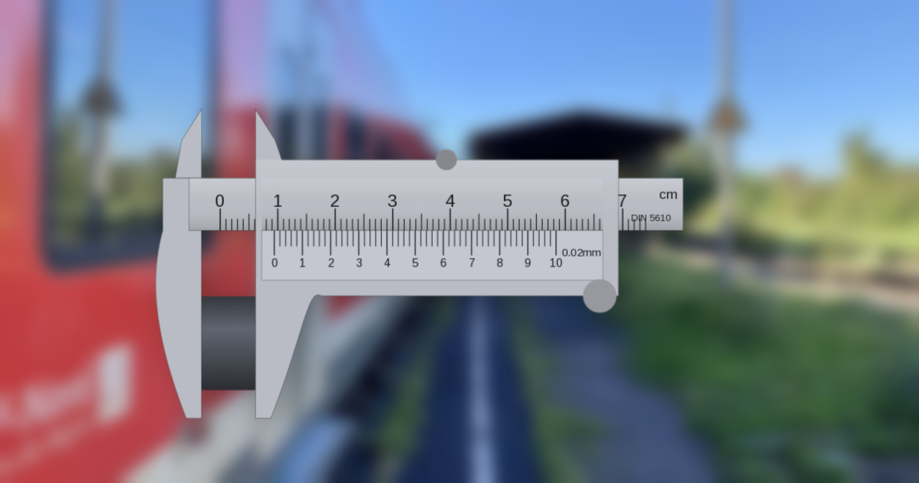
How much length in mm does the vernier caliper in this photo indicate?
9.4 mm
